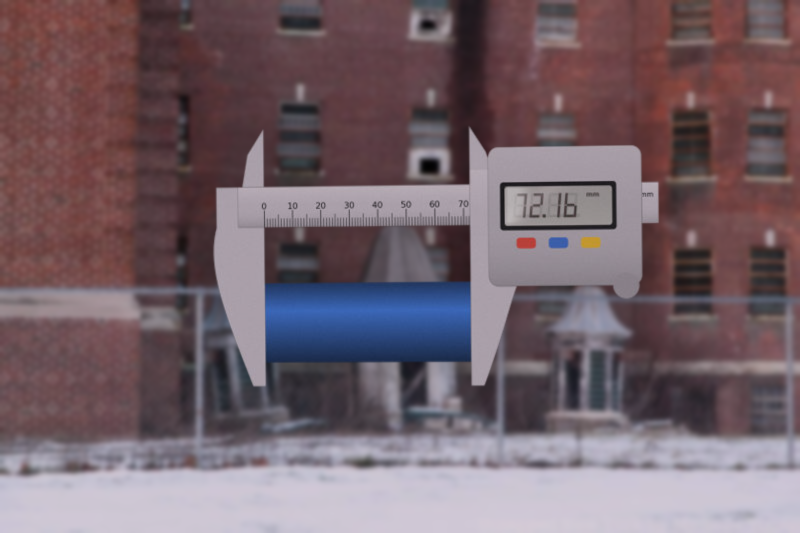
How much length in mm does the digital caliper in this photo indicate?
72.16 mm
